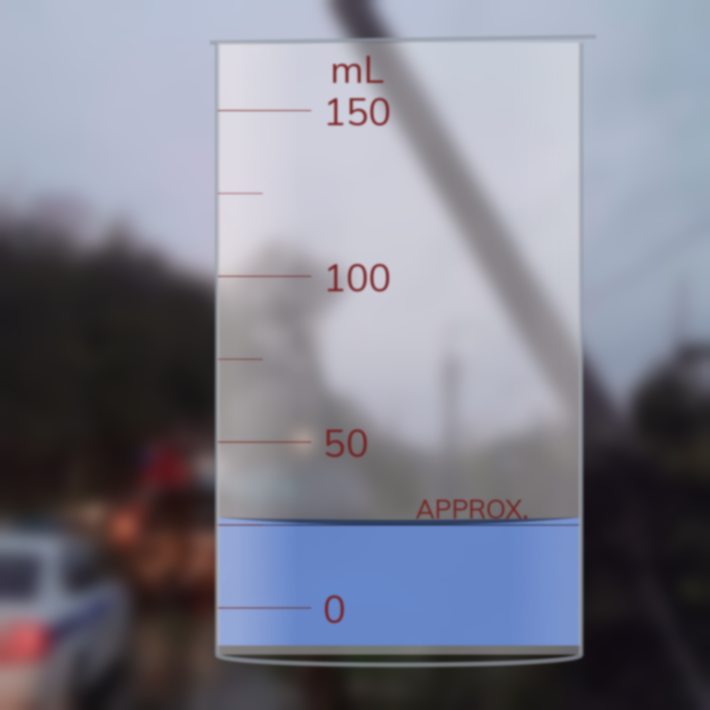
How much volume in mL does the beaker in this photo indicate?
25 mL
